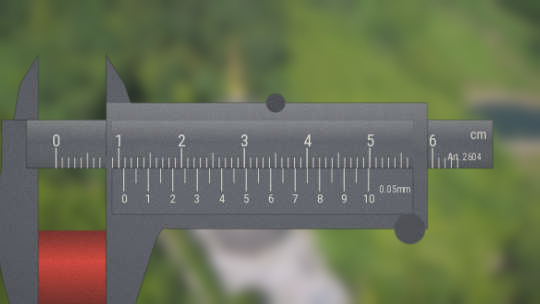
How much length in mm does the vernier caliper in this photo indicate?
10.8 mm
